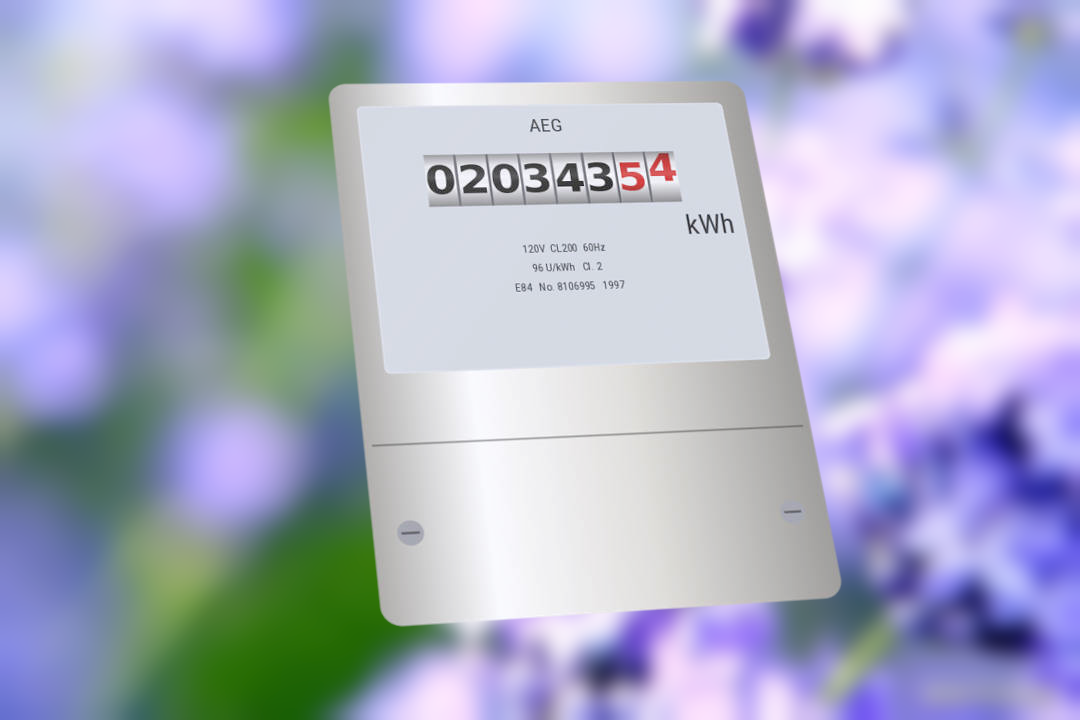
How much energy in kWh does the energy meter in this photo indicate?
20343.54 kWh
